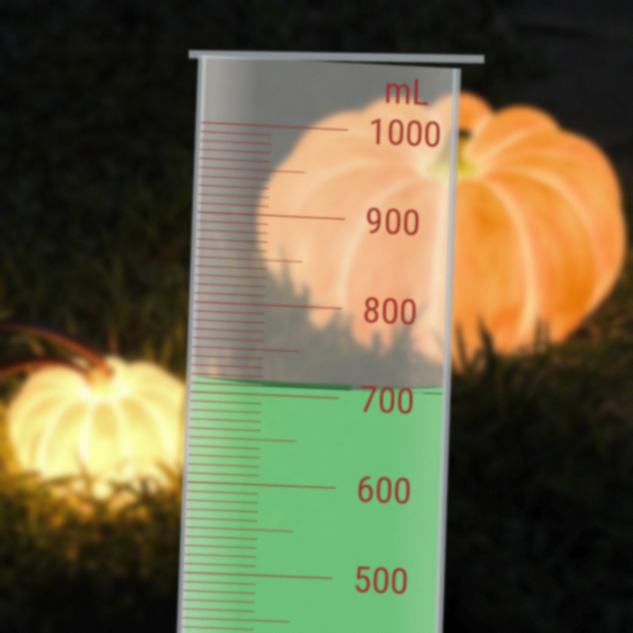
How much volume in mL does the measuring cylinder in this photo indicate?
710 mL
